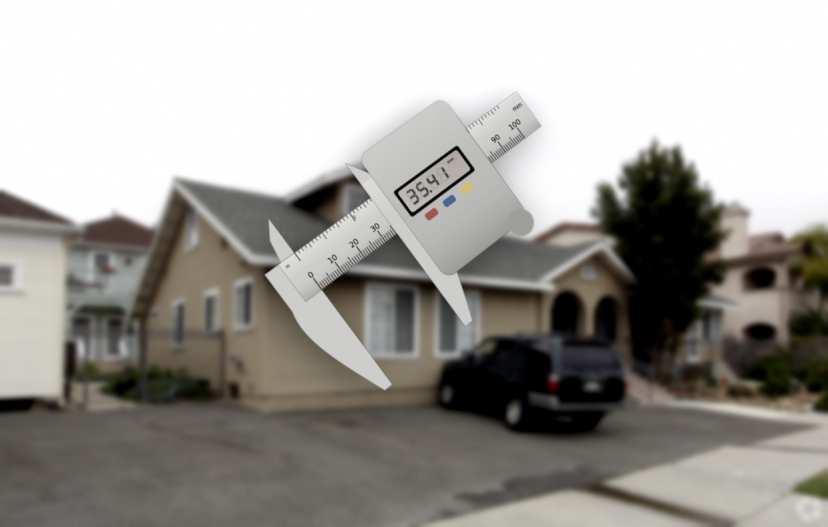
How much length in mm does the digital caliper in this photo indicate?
35.41 mm
